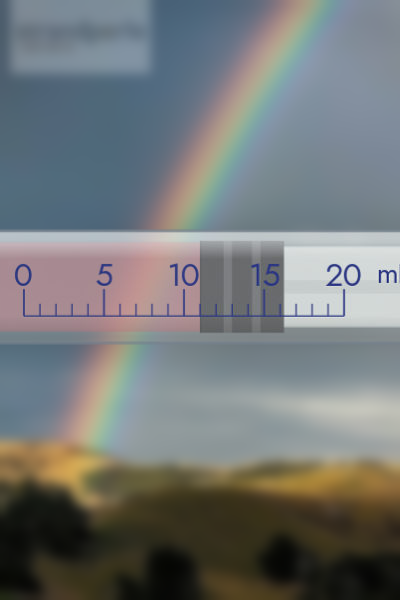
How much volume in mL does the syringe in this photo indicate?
11 mL
